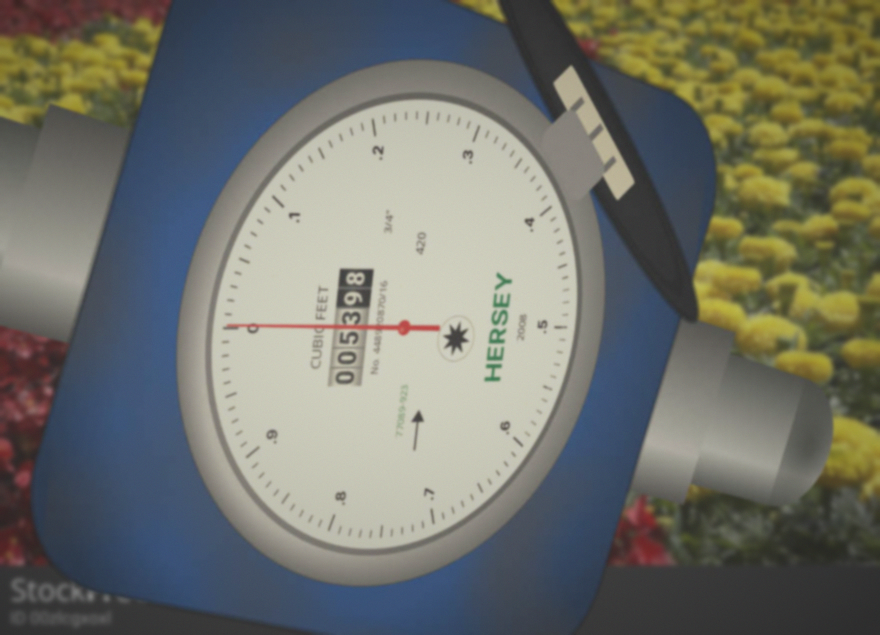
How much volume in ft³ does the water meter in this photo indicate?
5398.00 ft³
